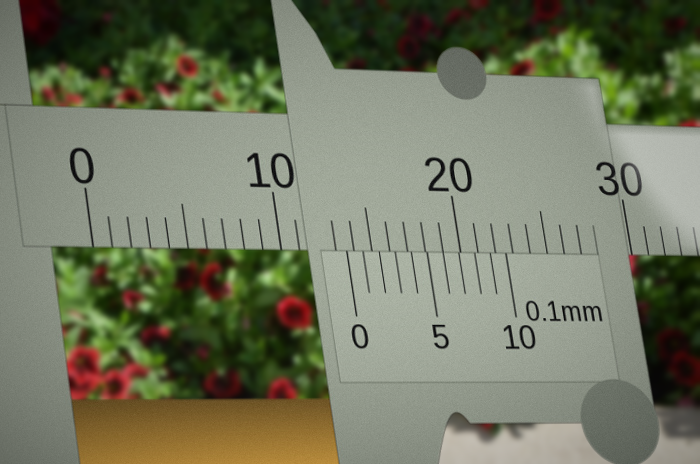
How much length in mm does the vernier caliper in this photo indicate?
13.6 mm
